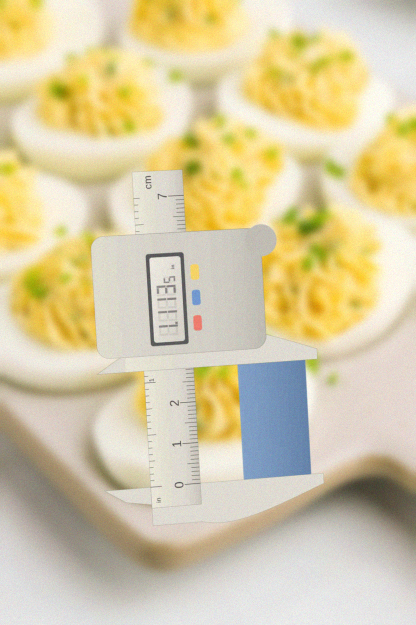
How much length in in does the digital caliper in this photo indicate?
1.1135 in
